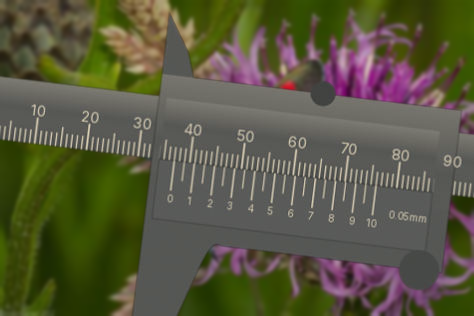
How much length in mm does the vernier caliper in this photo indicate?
37.0 mm
